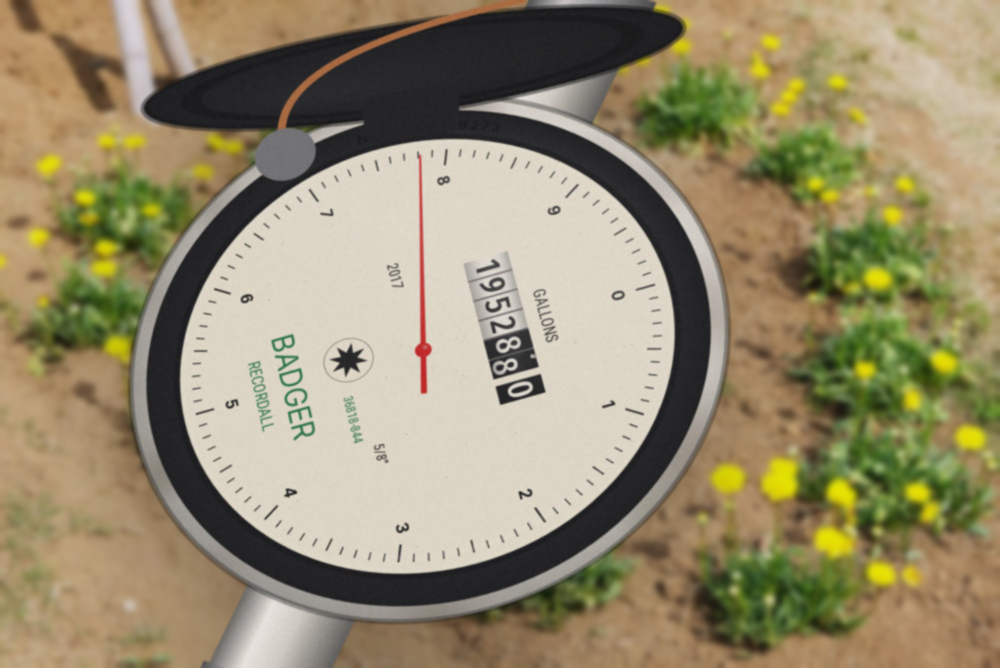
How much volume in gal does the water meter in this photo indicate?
1952877.8 gal
